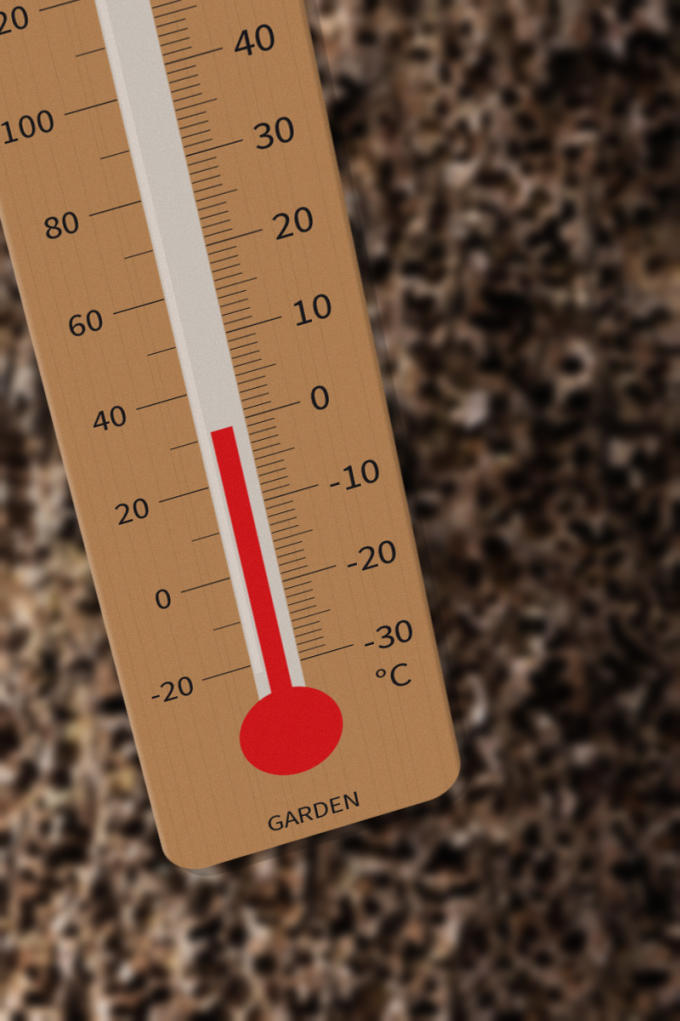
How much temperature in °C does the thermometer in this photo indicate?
-0.5 °C
